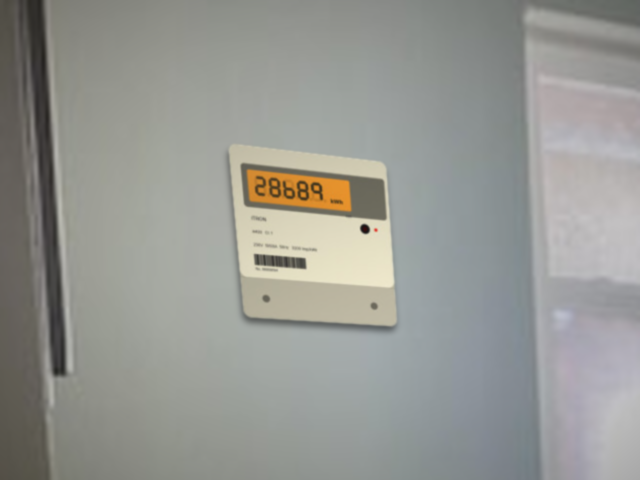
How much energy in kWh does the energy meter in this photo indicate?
28689 kWh
